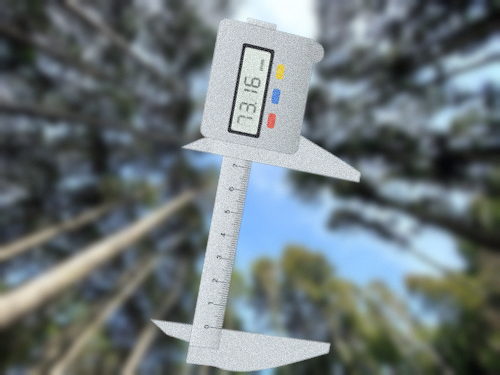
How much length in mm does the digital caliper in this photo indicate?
73.16 mm
